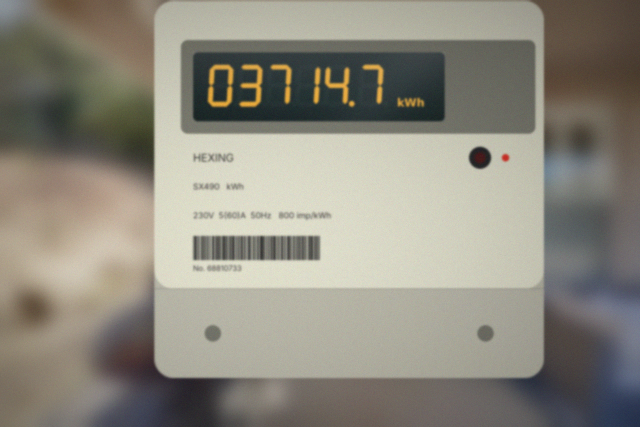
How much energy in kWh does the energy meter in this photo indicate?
3714.7 kWh
